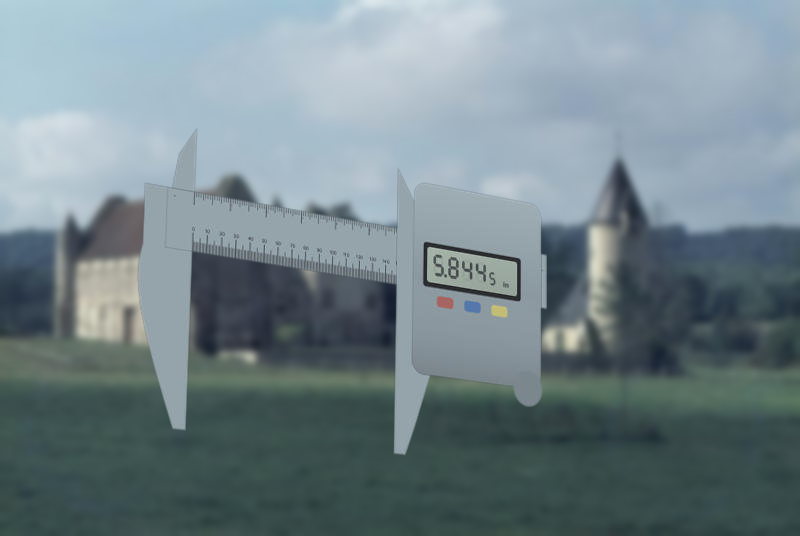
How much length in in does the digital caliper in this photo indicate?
5.8445 in
